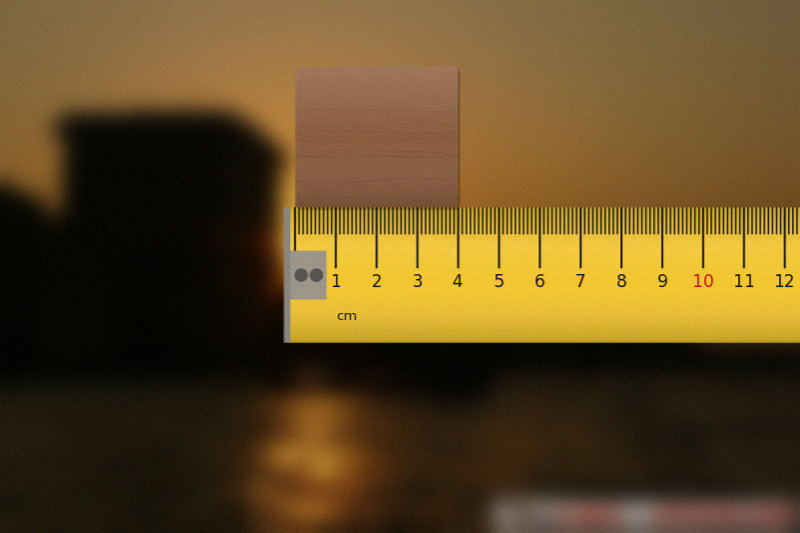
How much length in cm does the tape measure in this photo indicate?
4 cm
